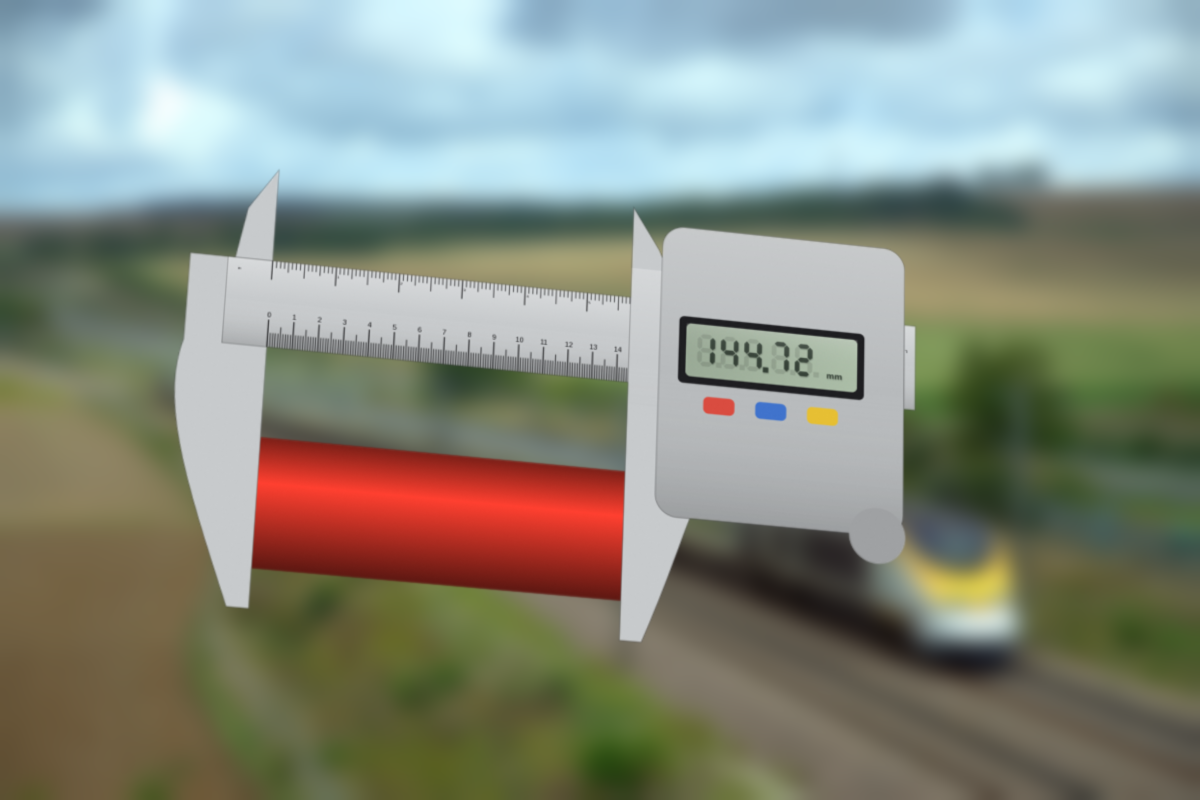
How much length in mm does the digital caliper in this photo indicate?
144.72 mm
